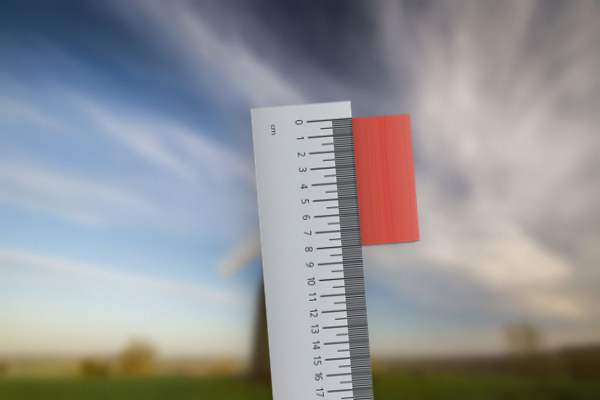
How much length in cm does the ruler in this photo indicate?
8 cm
